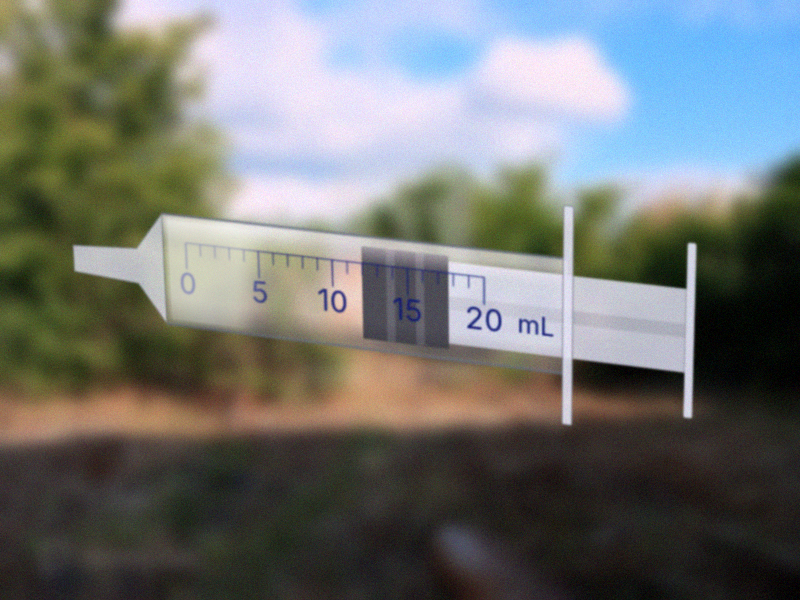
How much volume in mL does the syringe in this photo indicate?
12 mL
